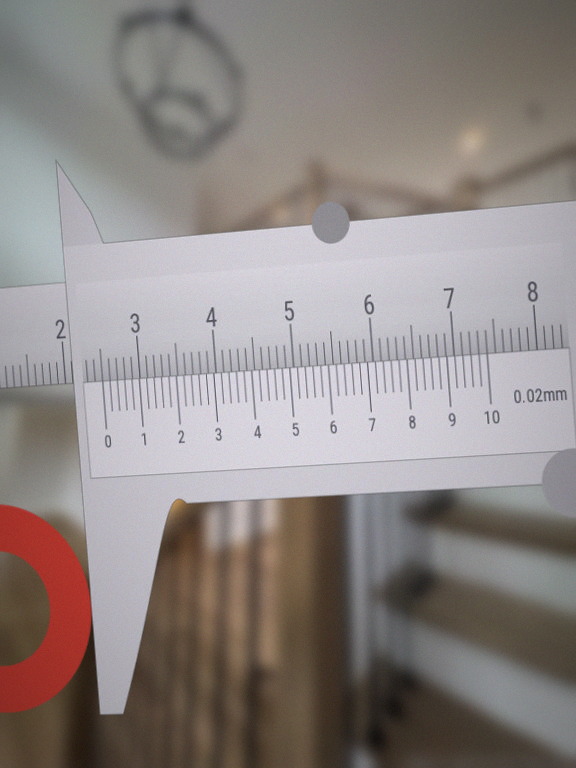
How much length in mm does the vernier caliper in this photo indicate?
25.0 mm
